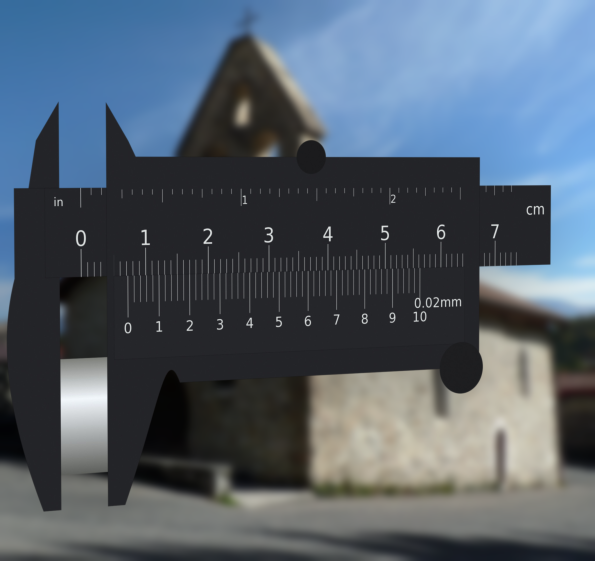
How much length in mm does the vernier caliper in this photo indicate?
7.2 mm
